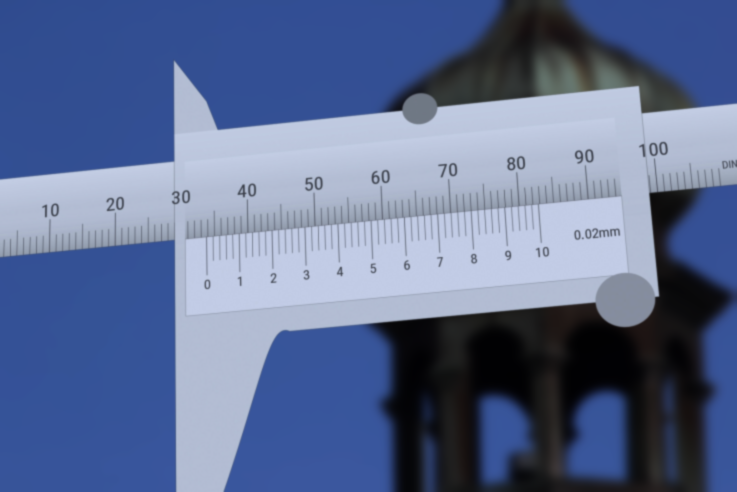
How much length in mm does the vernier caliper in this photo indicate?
33.8 mm
